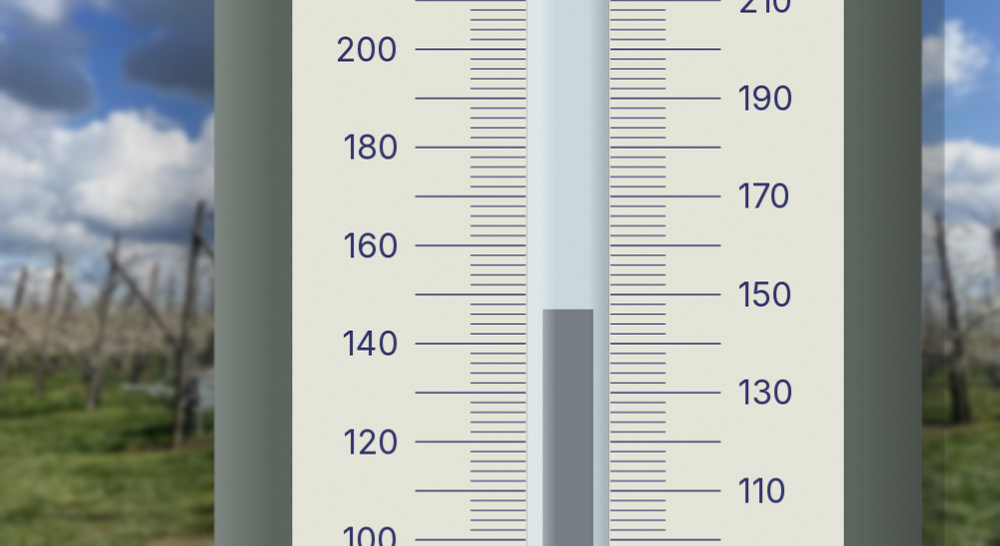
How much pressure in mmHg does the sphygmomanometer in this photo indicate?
147 mmHg
